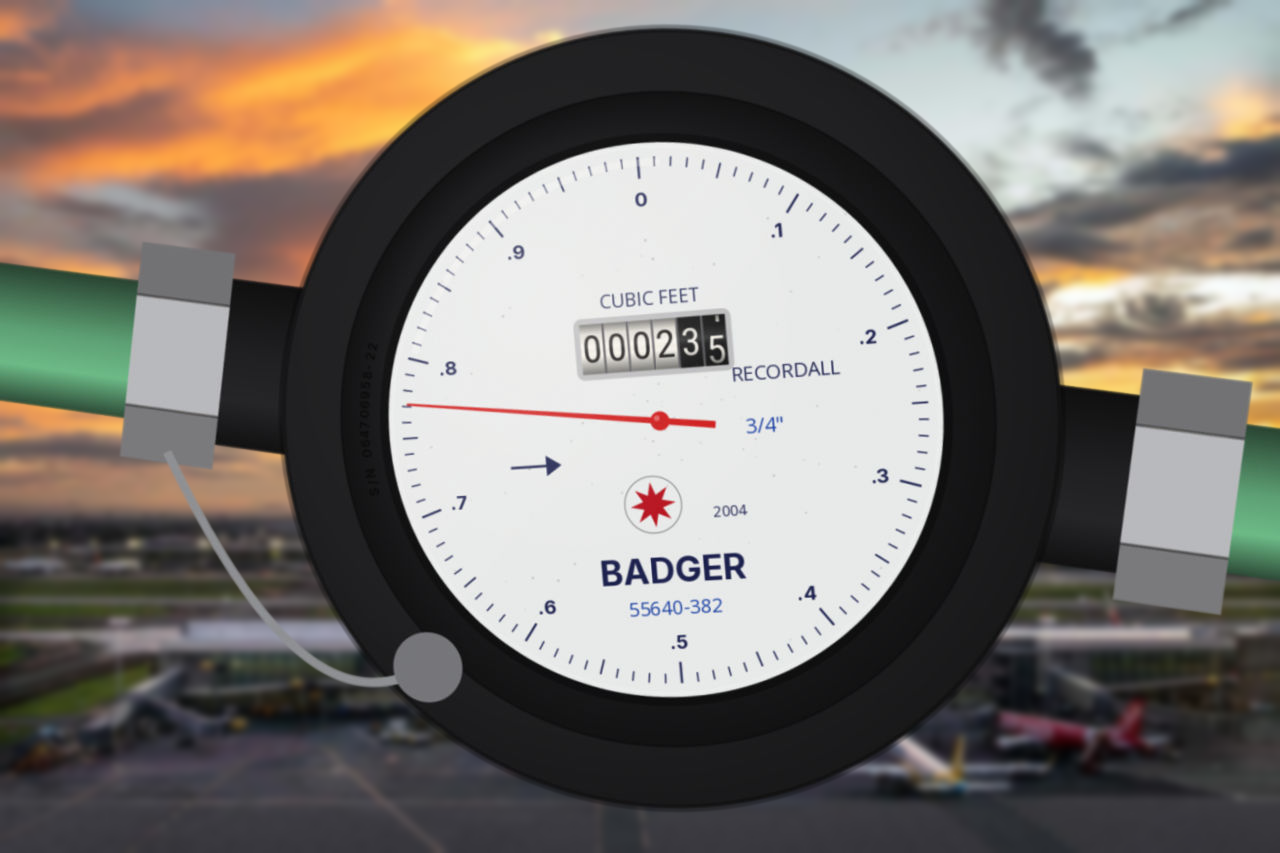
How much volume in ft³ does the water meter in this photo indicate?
234.77 ft³
